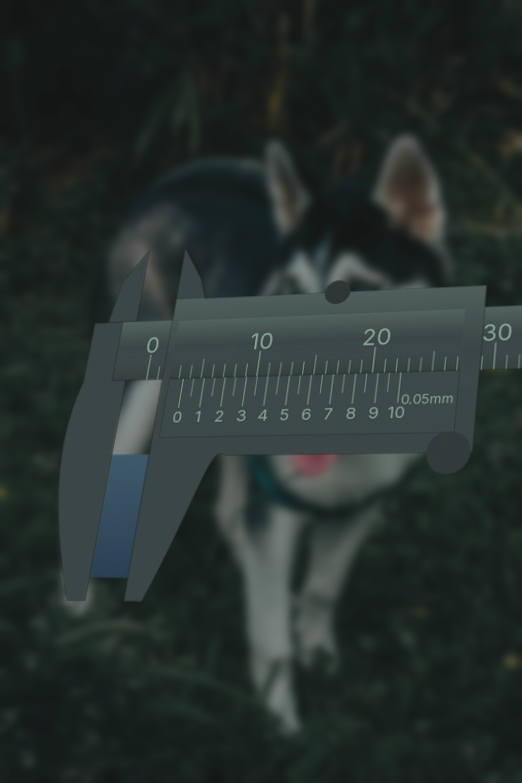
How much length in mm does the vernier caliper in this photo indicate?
3.4 mm
